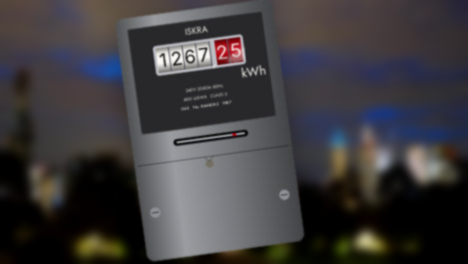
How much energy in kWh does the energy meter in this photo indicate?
1267.25 kWh
